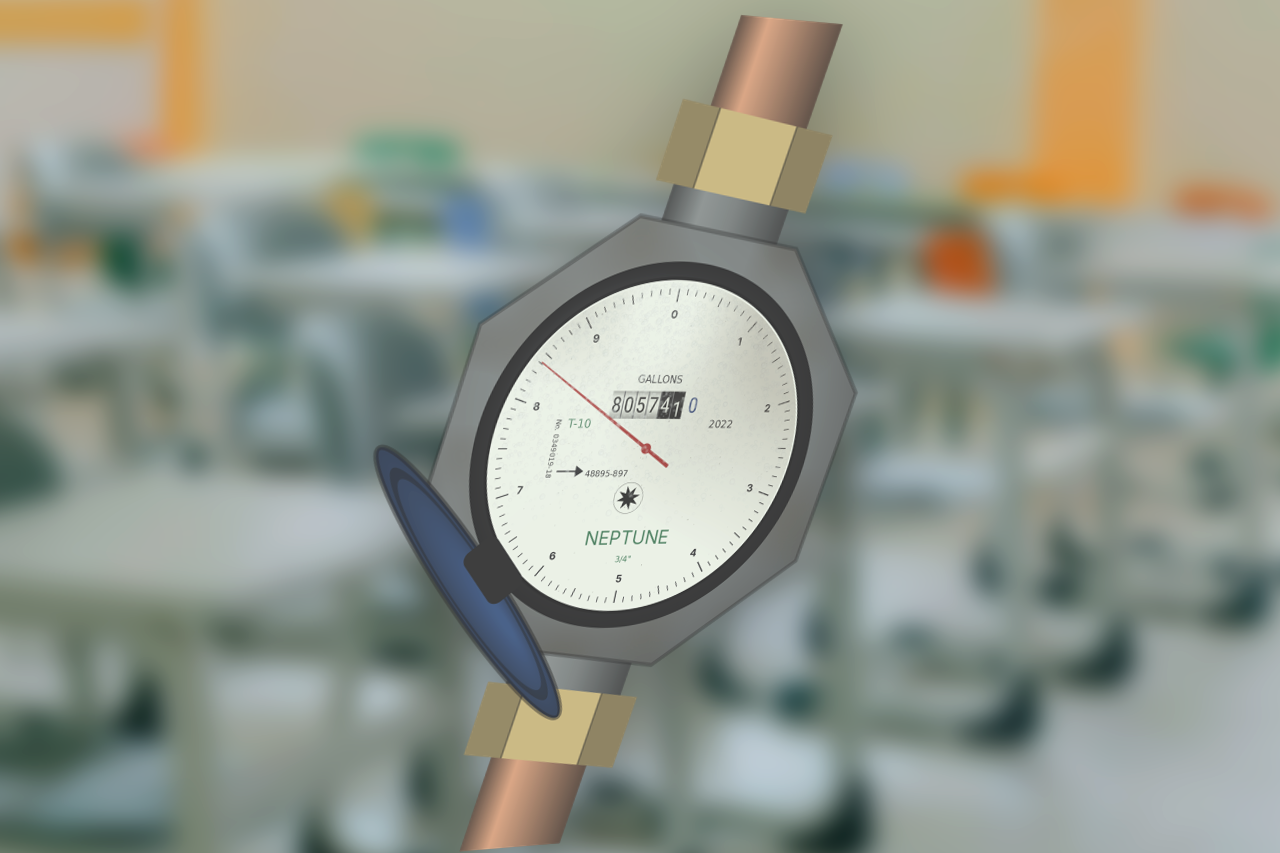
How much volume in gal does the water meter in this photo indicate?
8057408.4 gal
